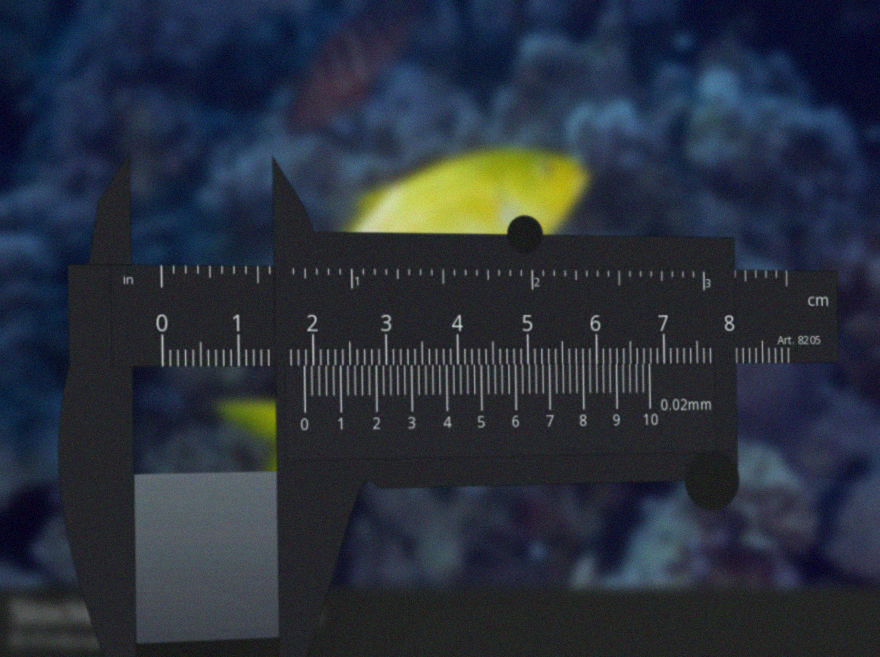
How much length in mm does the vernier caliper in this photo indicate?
18.8 mm
